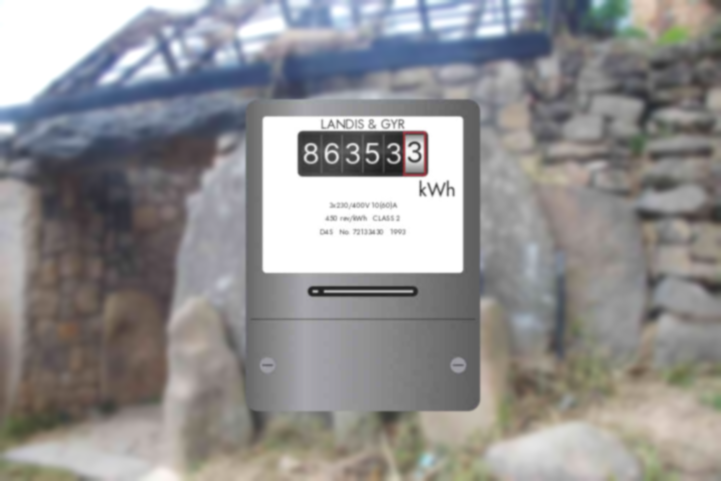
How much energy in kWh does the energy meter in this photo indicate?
86353.3 kWh
